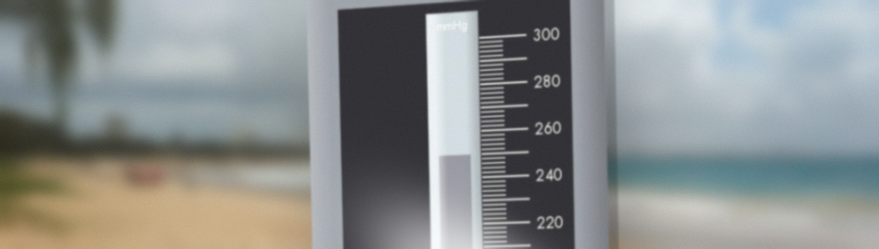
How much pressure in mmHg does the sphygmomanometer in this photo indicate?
250 mmHg
